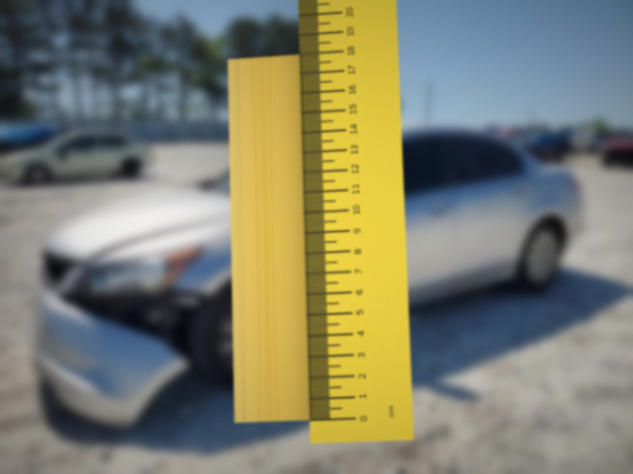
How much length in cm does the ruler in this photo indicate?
18 cm
